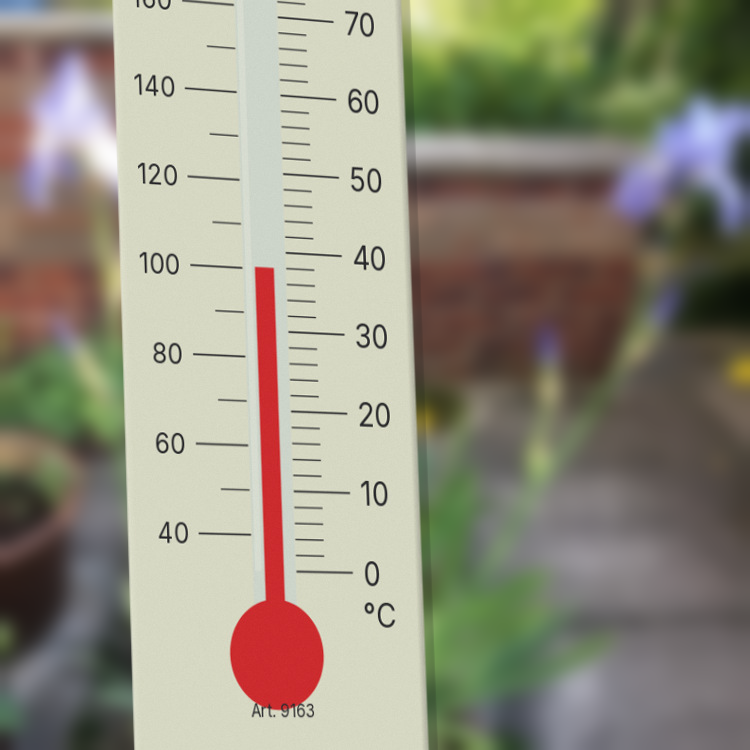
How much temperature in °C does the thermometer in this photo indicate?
38 °C
